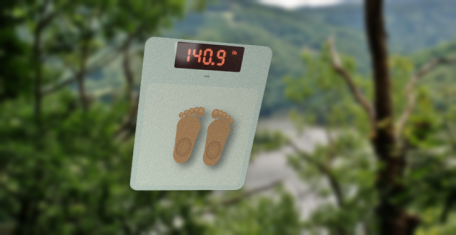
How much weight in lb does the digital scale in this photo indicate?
140.9 lb
